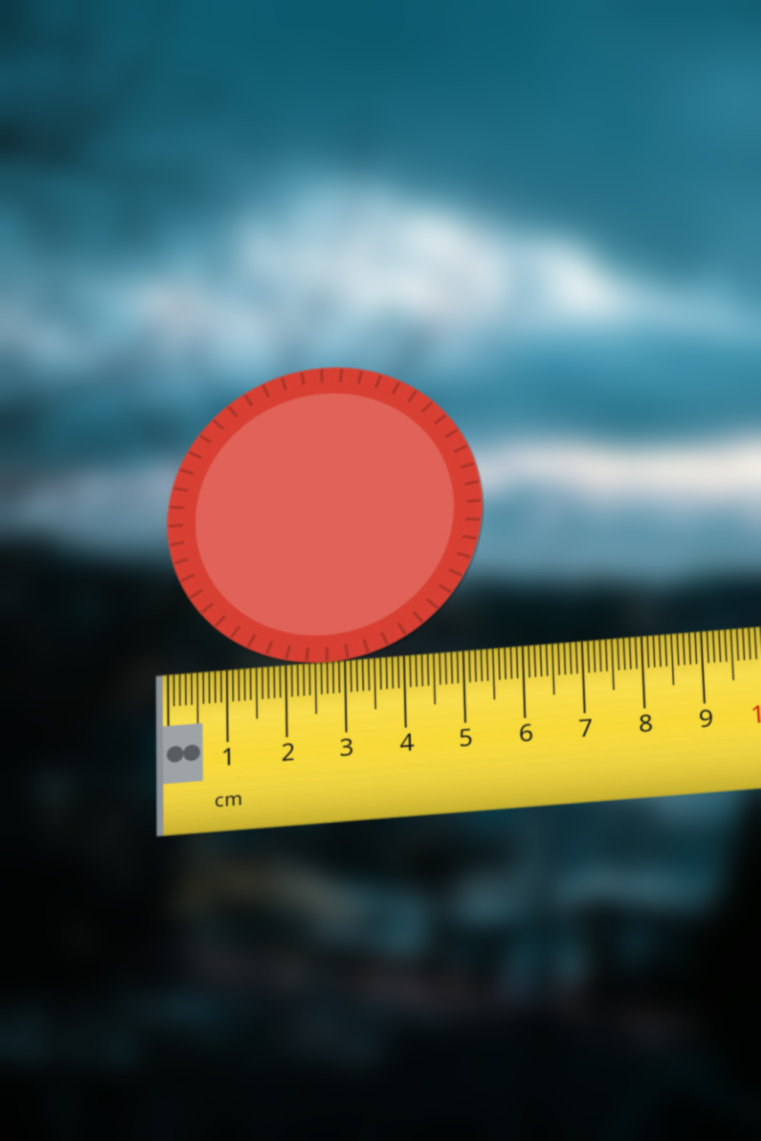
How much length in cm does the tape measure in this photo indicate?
5.4 cm
